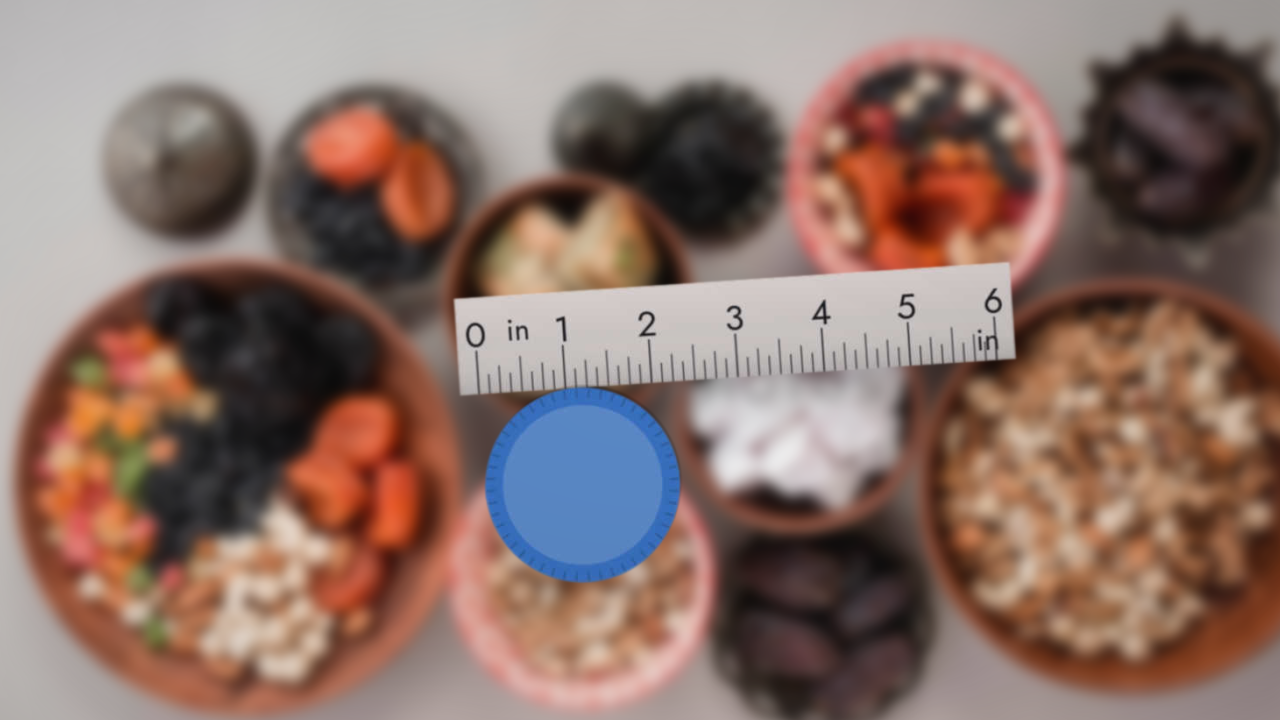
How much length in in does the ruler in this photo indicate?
2.25 in
